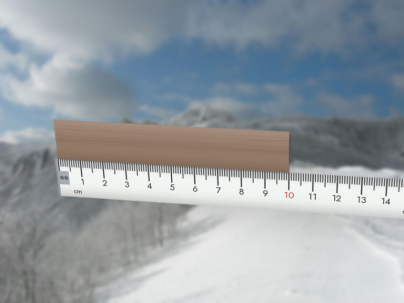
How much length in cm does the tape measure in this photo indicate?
10 cm
